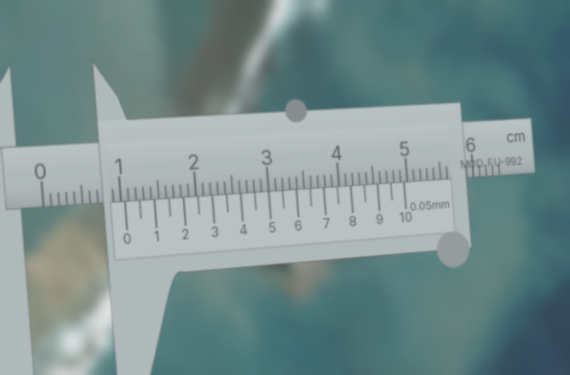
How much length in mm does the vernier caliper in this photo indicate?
10.5 mm
